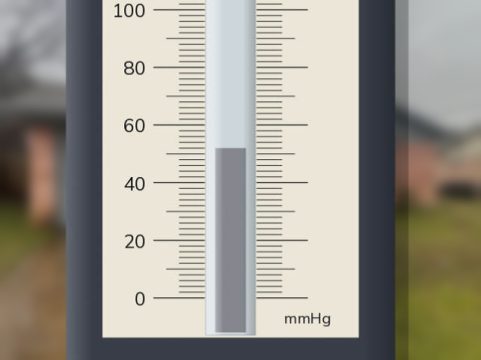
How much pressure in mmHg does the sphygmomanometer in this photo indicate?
52 mmHg
